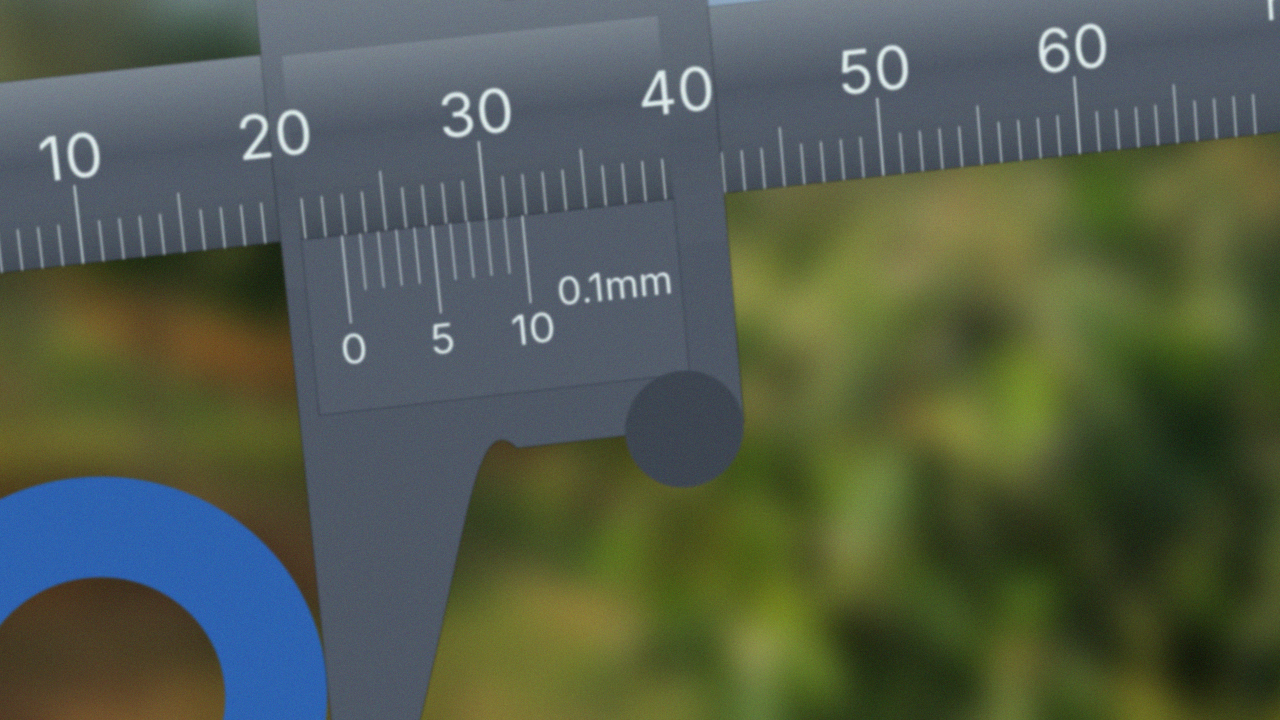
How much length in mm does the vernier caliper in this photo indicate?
22.8 mm
